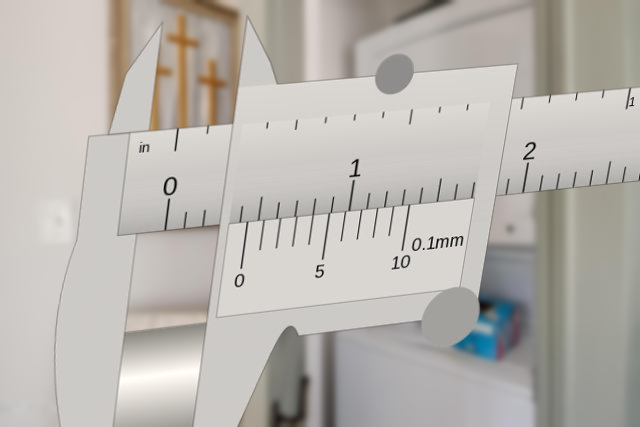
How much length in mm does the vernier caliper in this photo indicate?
4.4 mm
